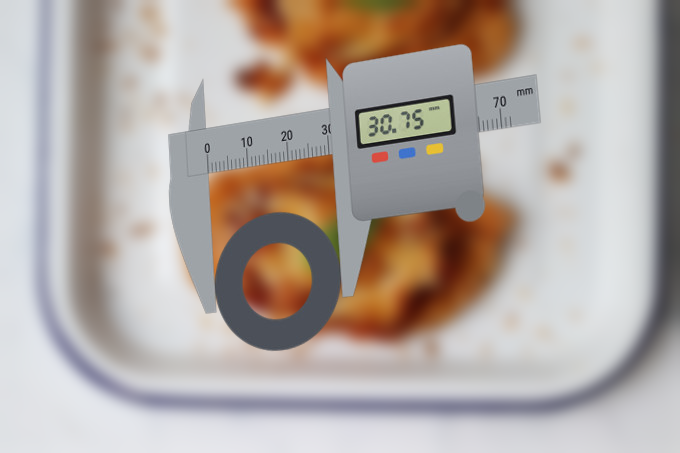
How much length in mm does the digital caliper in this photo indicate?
30.75 mm
